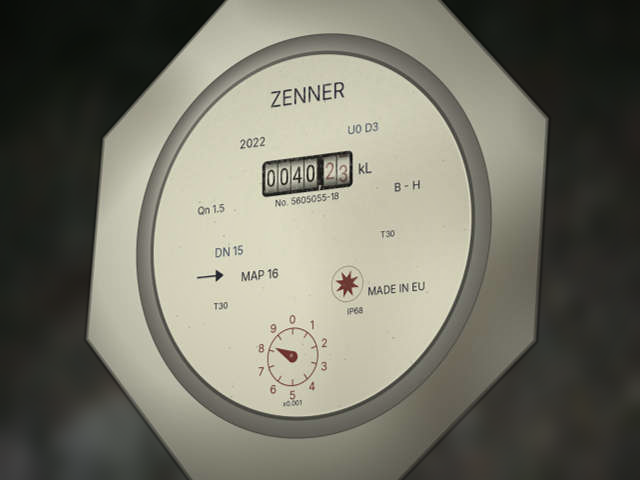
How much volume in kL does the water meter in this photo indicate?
40.228 kL
